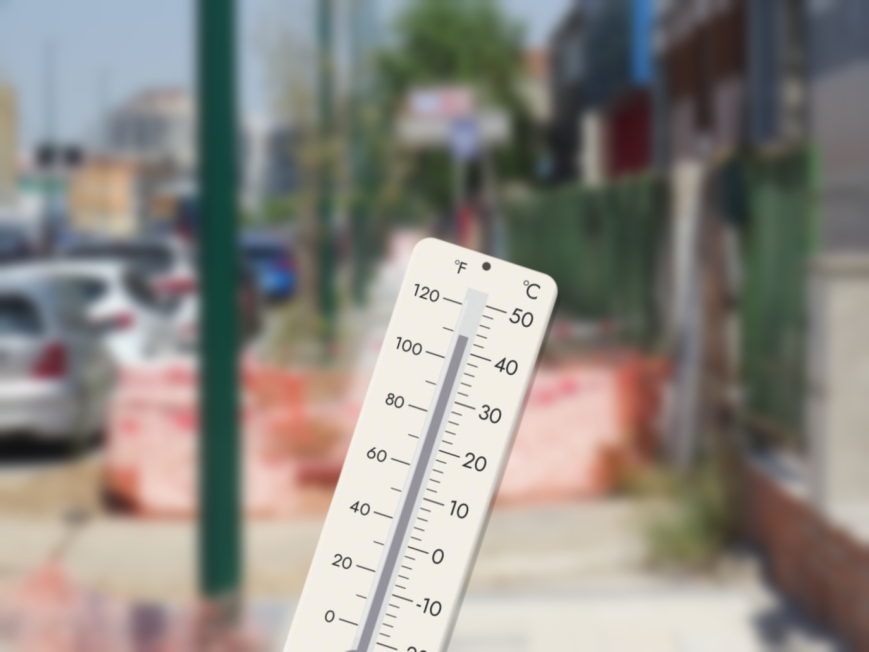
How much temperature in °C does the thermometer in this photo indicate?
43 °C
